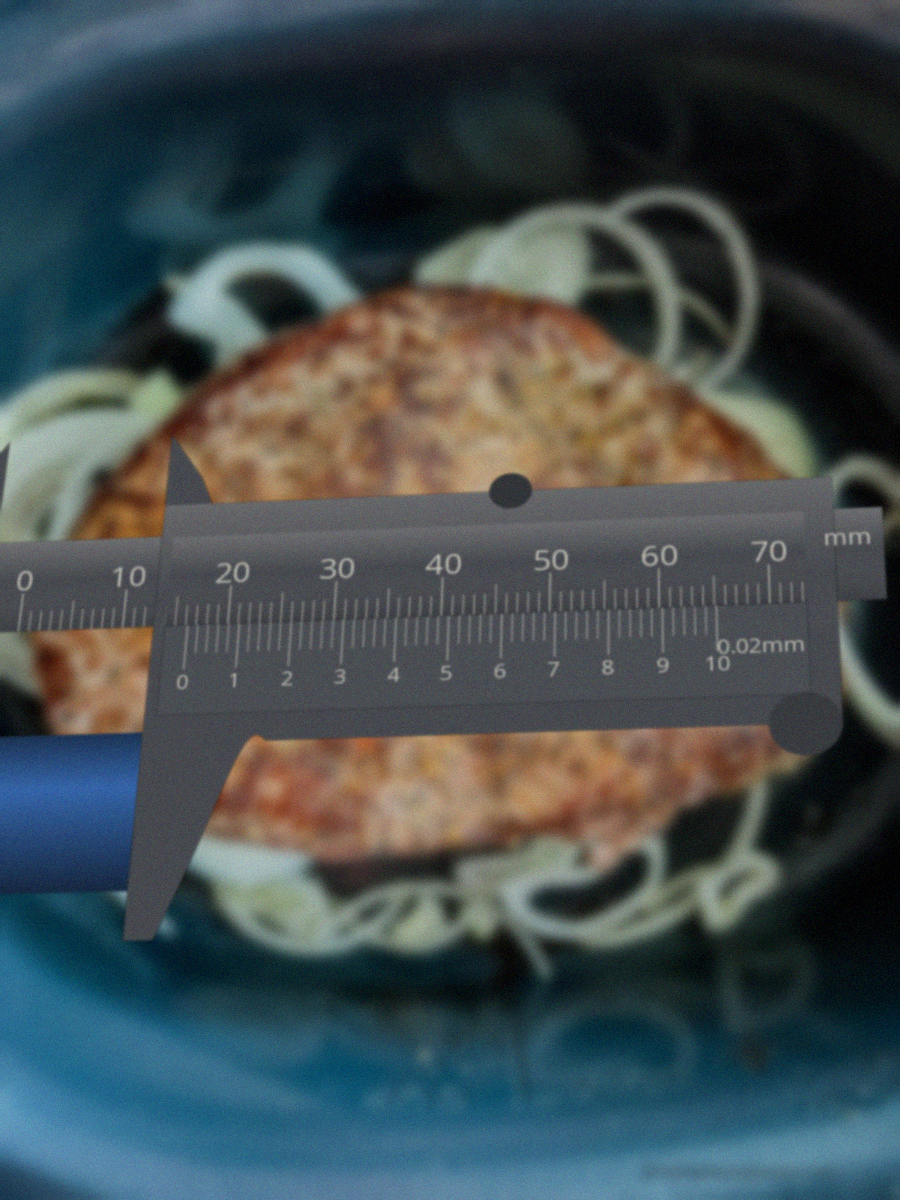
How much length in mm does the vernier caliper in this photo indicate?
16.2 mm
